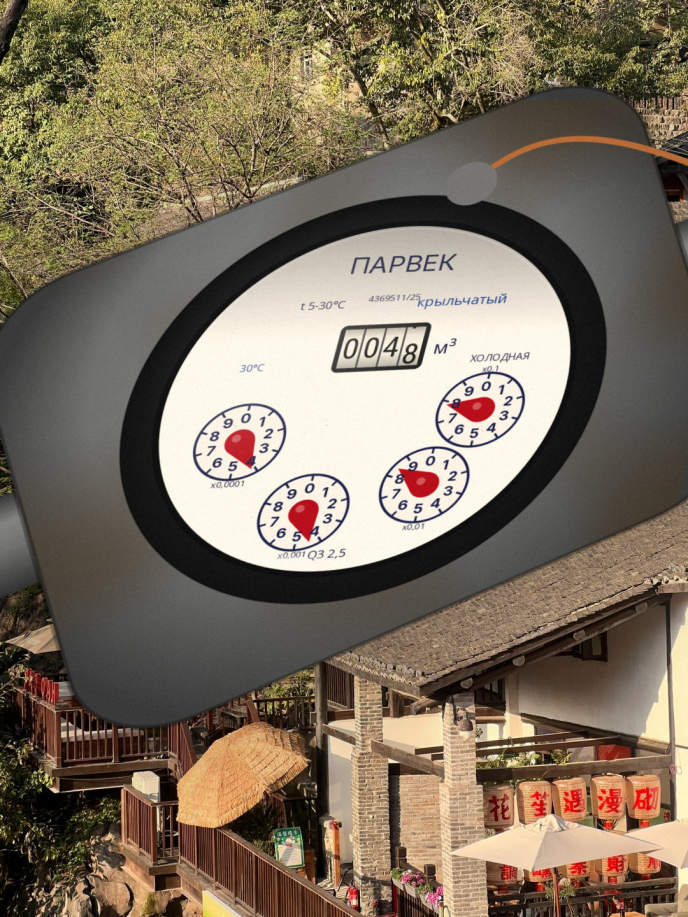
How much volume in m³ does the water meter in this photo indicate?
47.7844 m³
